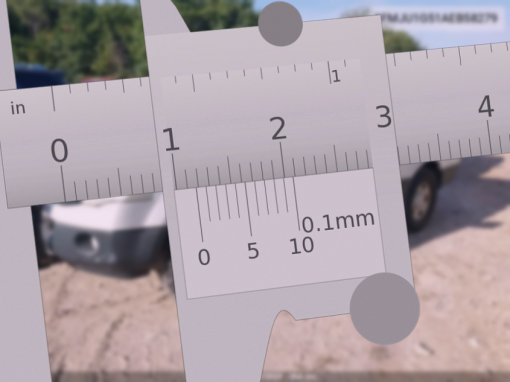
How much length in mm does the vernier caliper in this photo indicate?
11.8 mm
